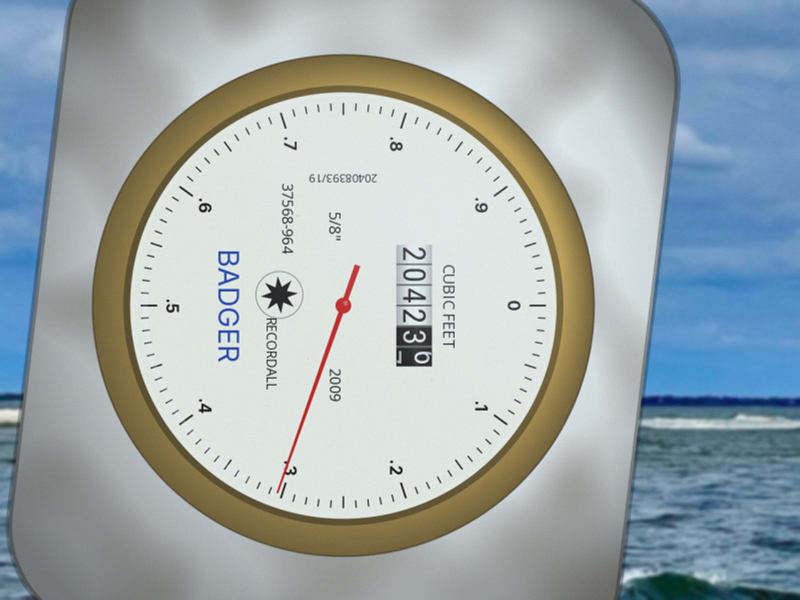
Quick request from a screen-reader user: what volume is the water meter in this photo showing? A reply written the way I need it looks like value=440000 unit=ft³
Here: value=204236.30 unit=ft³
